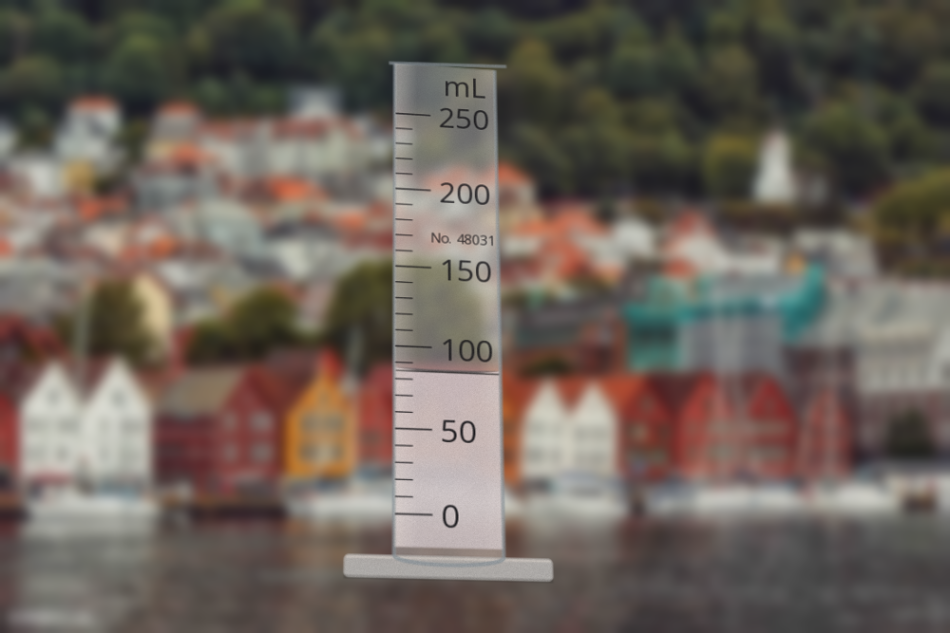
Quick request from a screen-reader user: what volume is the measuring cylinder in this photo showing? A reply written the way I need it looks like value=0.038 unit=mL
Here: value=85 unit=mL
